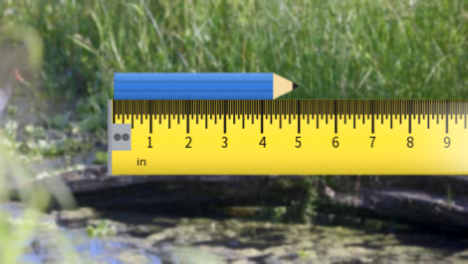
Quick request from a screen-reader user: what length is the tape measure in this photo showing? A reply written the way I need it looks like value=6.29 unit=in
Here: value=5 unit=in
